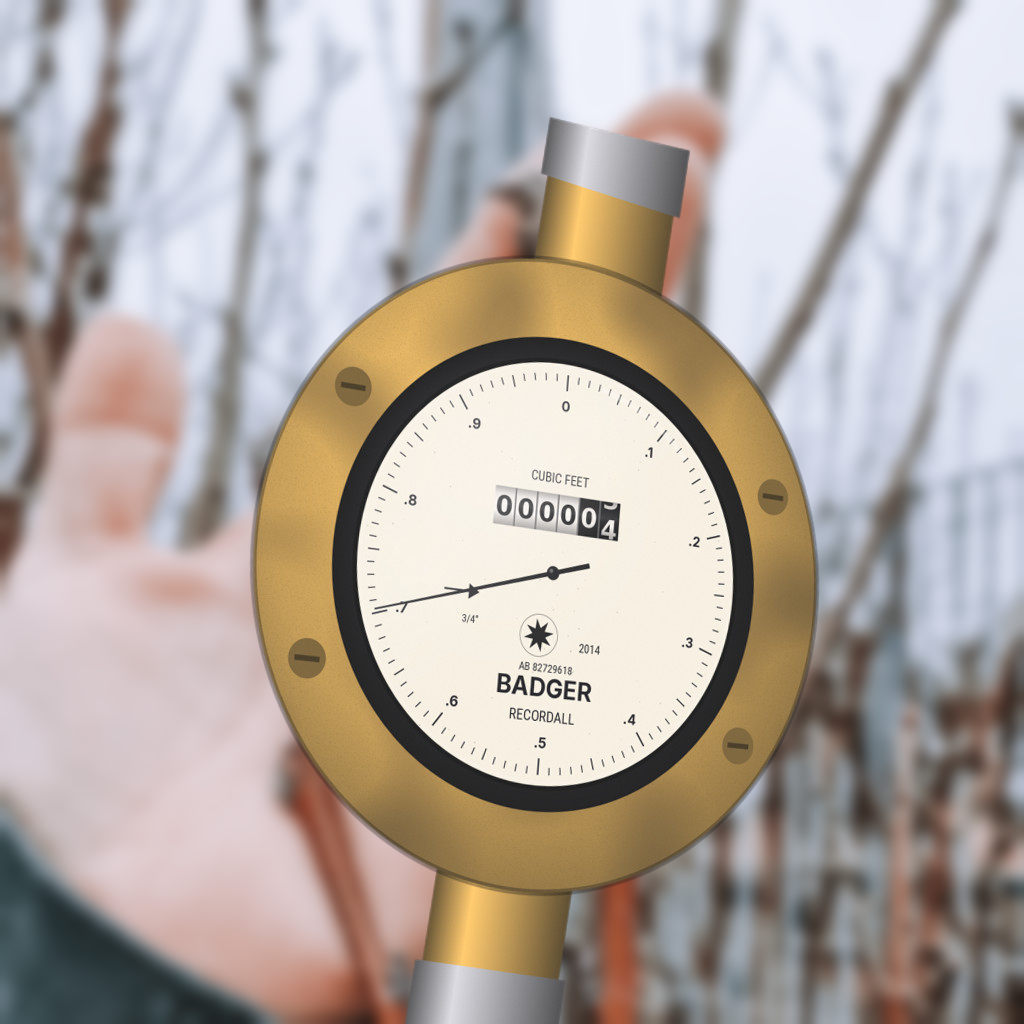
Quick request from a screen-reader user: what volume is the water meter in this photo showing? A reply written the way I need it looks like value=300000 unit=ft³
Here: value=3.70 unit=ft³
